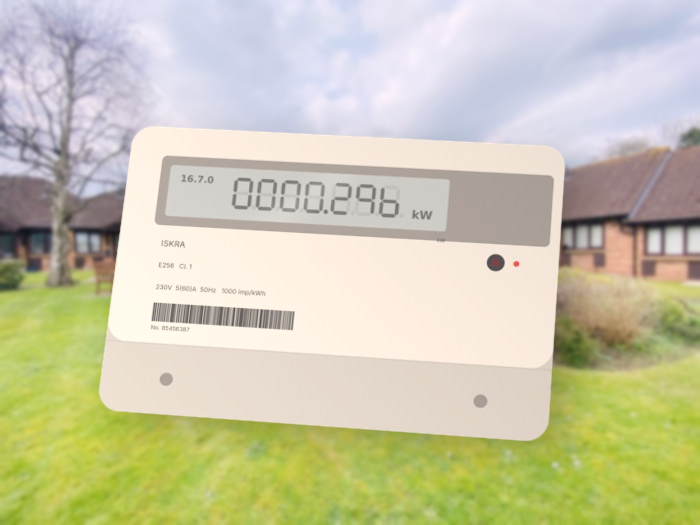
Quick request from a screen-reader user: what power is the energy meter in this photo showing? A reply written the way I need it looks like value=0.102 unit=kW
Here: value=0.296 unit=kW
